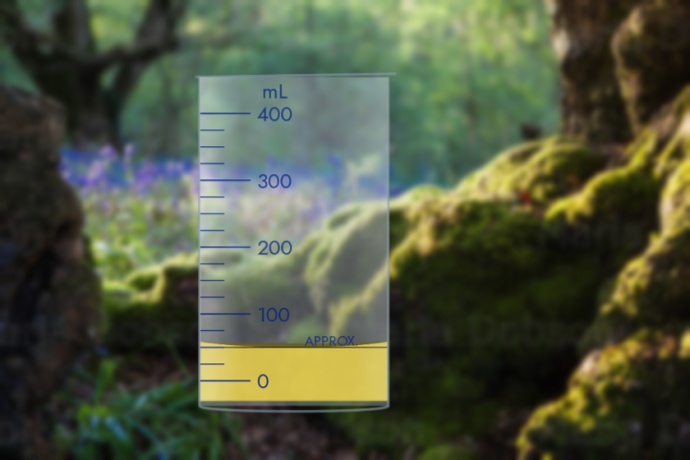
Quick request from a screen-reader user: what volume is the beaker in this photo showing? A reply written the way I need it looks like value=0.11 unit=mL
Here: value=50 unit=mL
